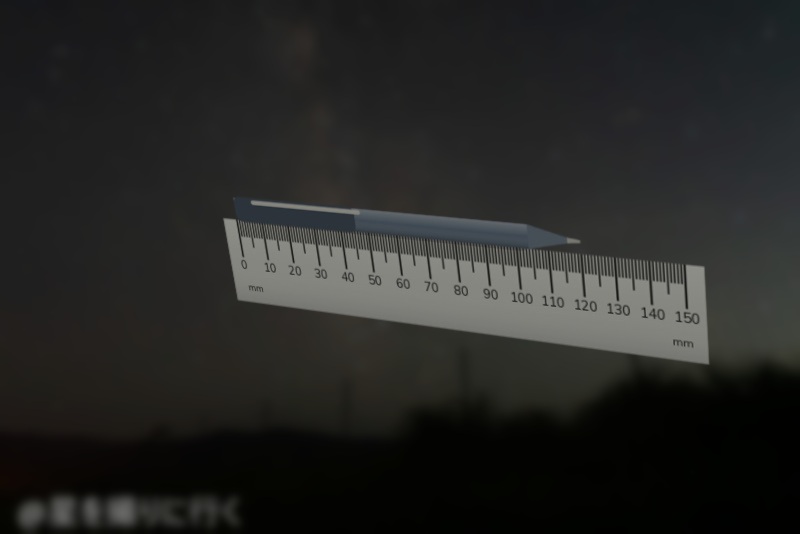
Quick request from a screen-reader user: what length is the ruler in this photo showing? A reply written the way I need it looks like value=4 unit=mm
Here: value=120 unit=mm
